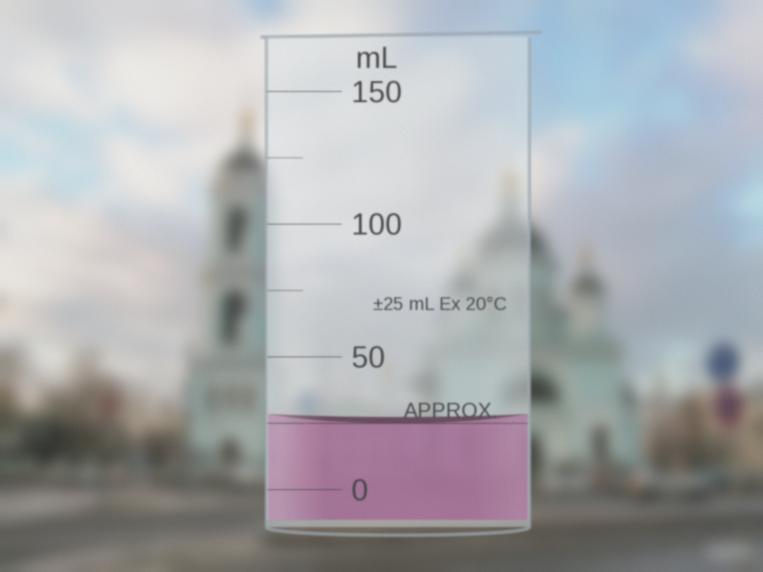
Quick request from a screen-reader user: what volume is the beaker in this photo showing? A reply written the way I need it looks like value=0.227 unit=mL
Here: value=25 unit=mL
